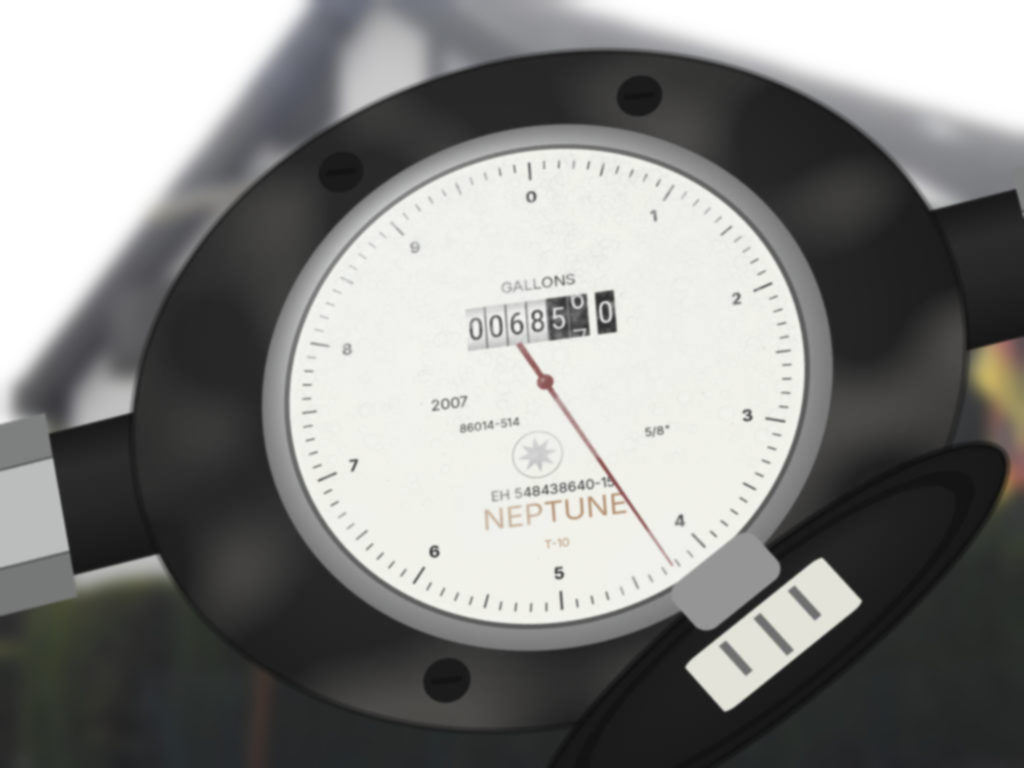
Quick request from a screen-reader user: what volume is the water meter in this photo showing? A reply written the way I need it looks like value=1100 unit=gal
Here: value=68564.2 unit=gal
